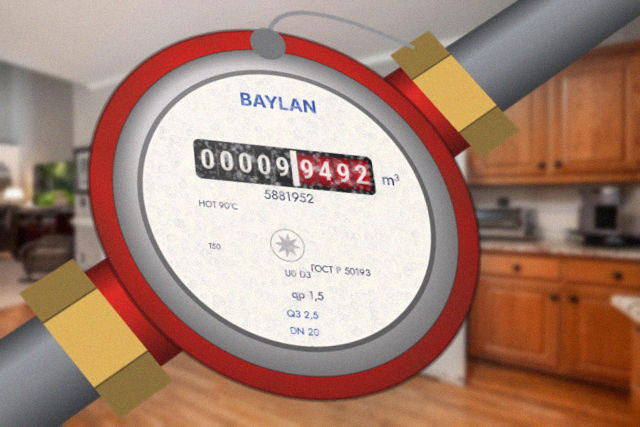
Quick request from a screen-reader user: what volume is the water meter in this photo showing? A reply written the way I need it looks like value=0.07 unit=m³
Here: value=9.9492 unit=m³
